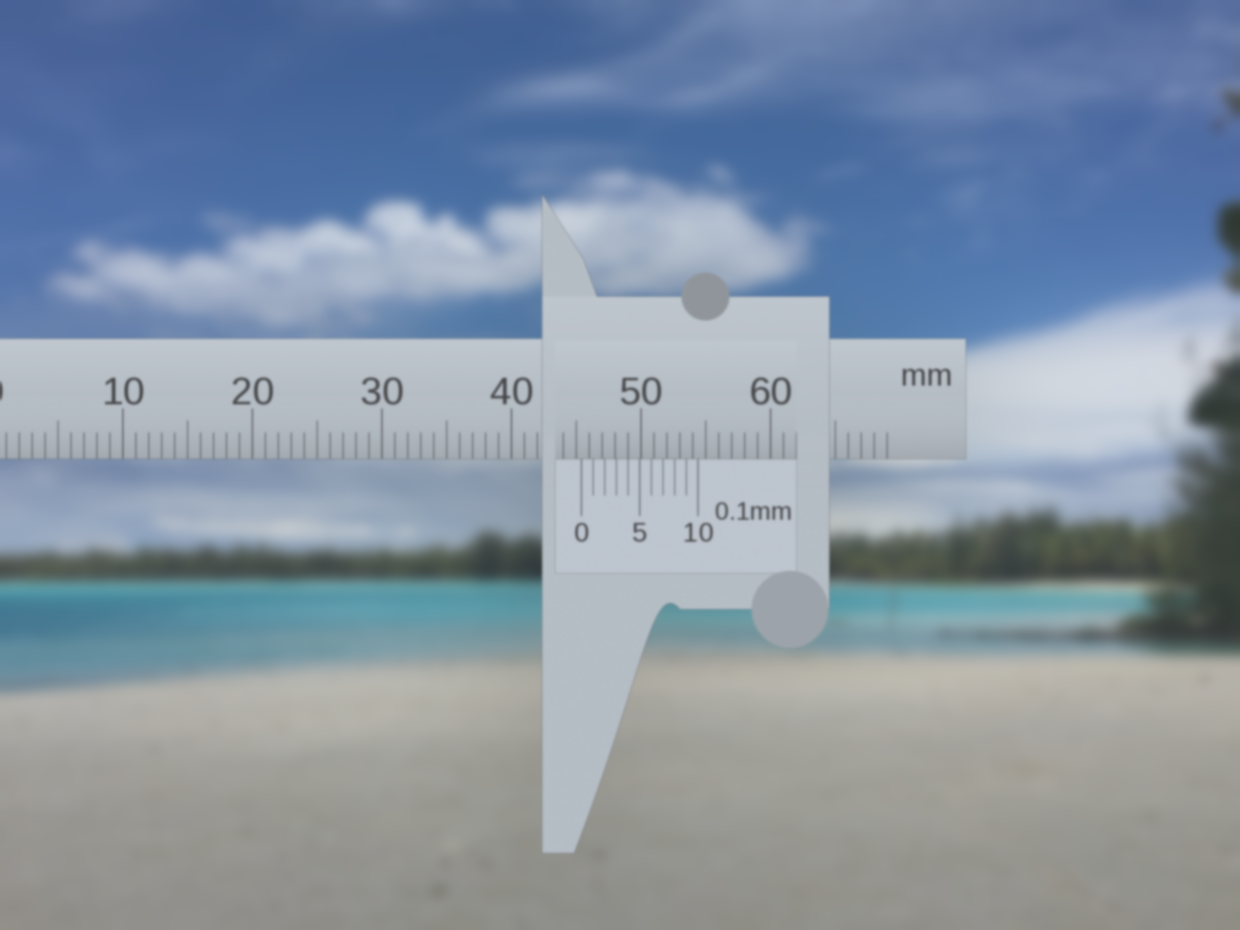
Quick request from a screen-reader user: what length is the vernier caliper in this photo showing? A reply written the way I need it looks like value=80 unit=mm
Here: value=45.4 unit=mm
